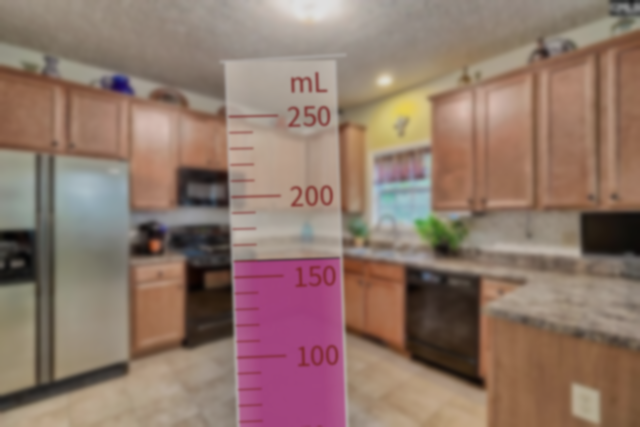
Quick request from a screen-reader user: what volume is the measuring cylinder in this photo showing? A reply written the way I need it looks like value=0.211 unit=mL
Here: value=160 unit=mL
